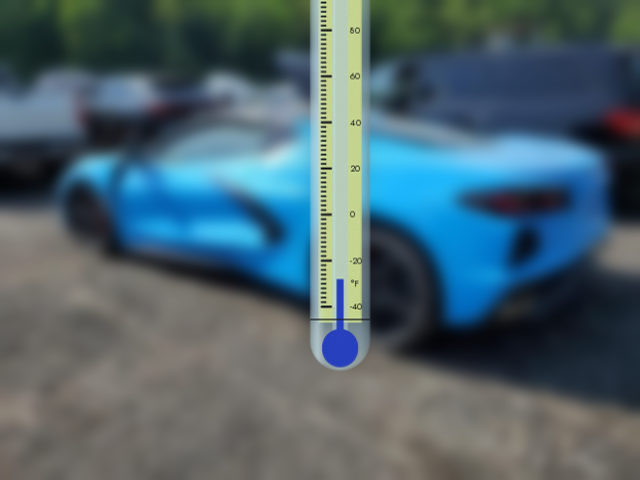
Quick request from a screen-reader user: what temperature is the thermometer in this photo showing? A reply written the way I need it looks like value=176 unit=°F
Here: value=-28 unit=°F
